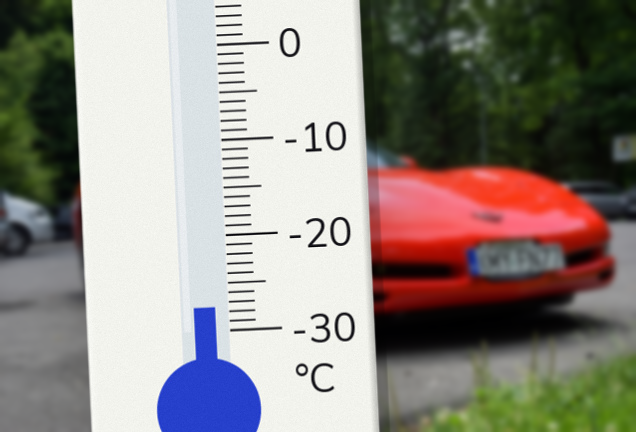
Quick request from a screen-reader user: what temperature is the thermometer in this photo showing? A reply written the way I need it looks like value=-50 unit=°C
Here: value=-27.5 unit=°C
